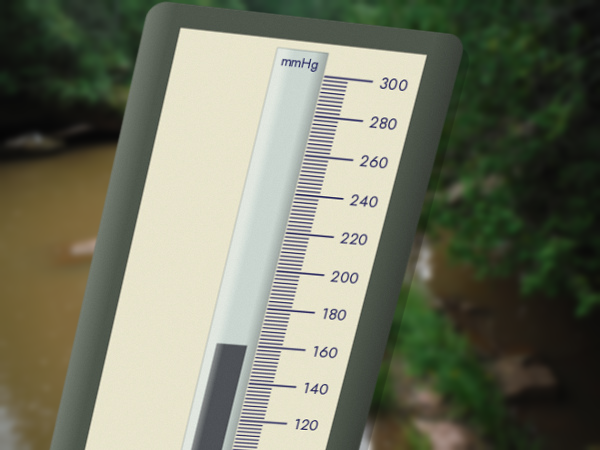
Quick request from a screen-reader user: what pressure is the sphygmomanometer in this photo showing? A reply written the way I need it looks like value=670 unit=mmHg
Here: value=160 unit=mmHg
